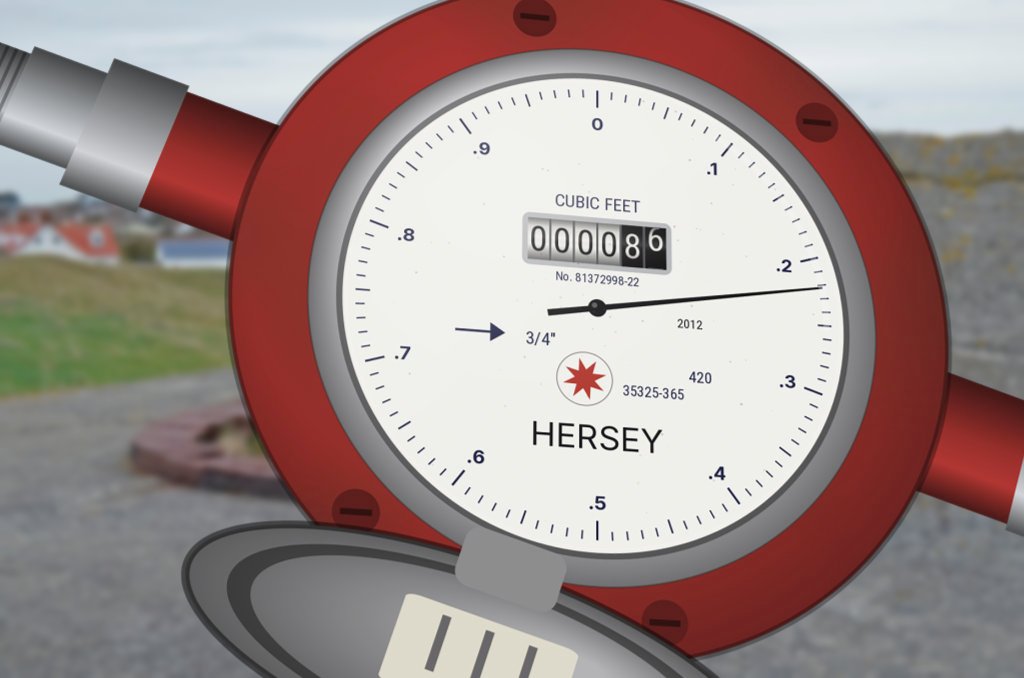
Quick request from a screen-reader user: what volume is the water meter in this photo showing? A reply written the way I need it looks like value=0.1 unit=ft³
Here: value=86.22 unit=ft³
